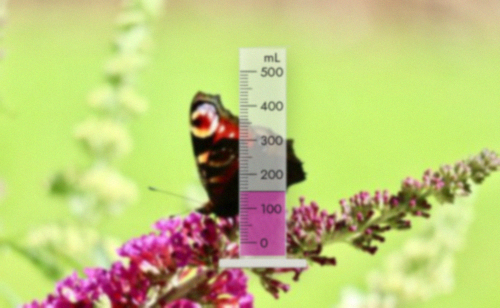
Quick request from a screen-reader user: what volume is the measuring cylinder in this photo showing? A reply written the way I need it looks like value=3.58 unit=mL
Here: value=150 unit=mL
